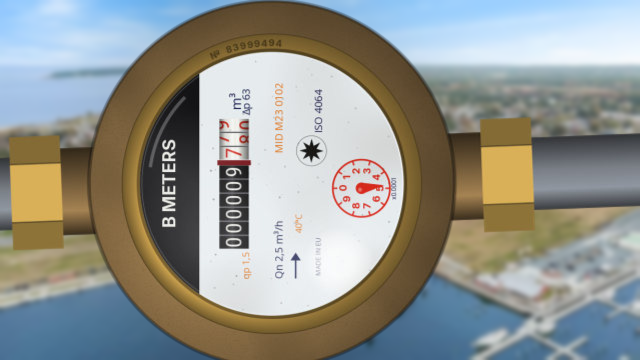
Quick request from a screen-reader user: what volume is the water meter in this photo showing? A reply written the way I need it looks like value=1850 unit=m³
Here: value=9.7794 unit=m³
